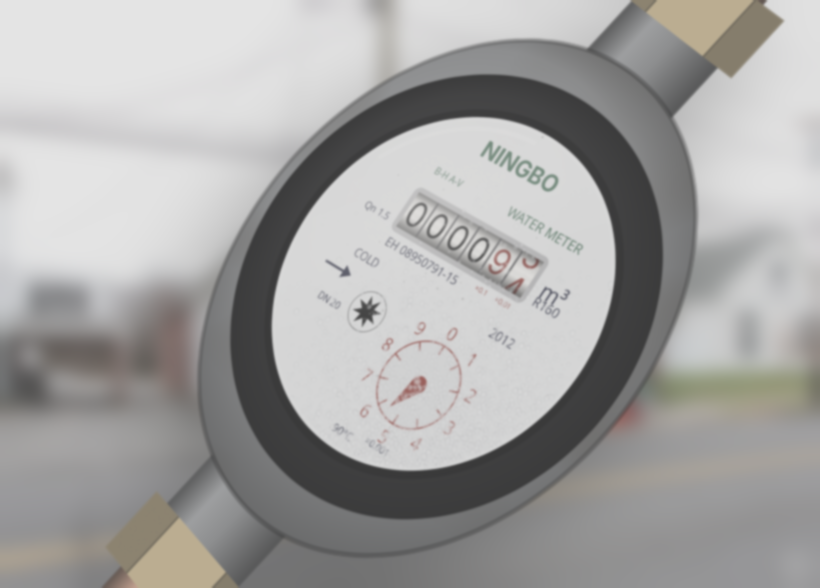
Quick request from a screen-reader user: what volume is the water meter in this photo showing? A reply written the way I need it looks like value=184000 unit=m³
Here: value=0.935 unit=m³
